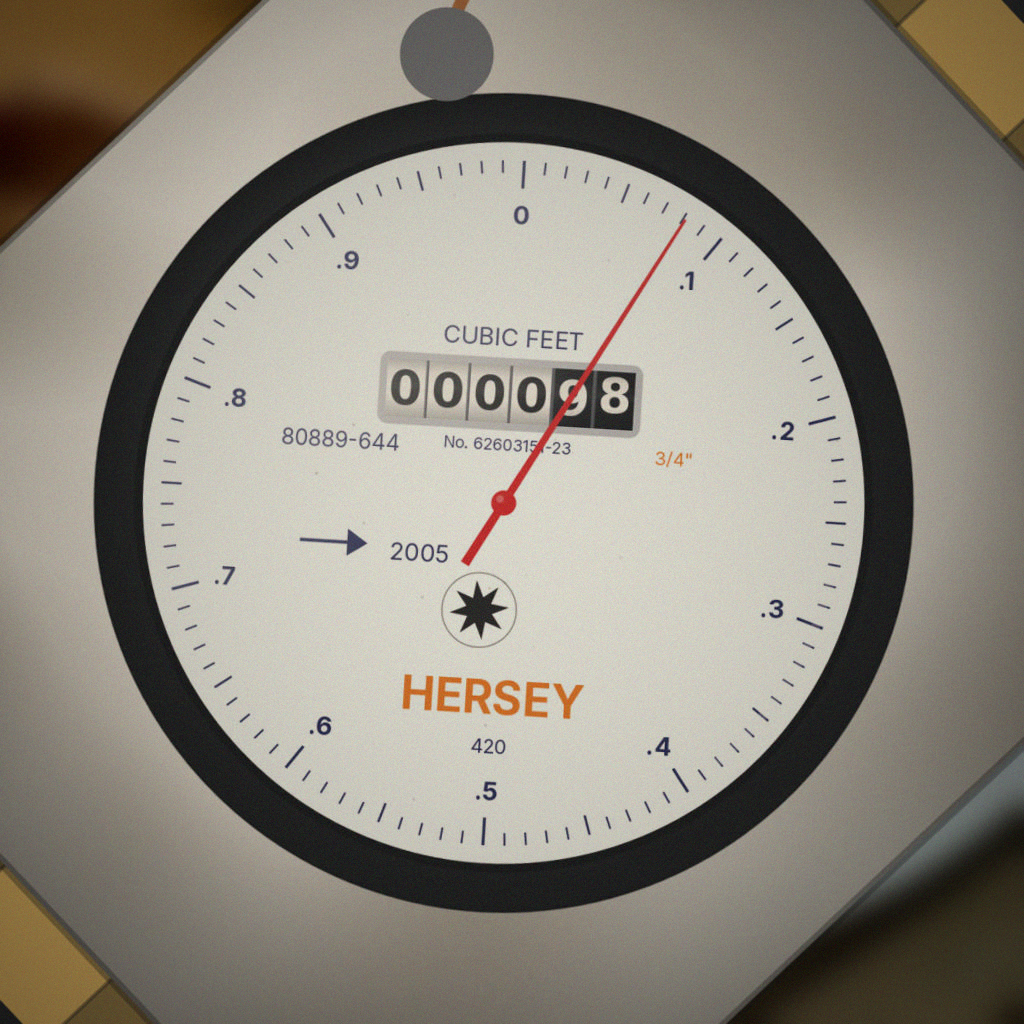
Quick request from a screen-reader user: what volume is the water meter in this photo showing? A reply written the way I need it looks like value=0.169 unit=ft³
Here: value=98.08 unit=ft³
